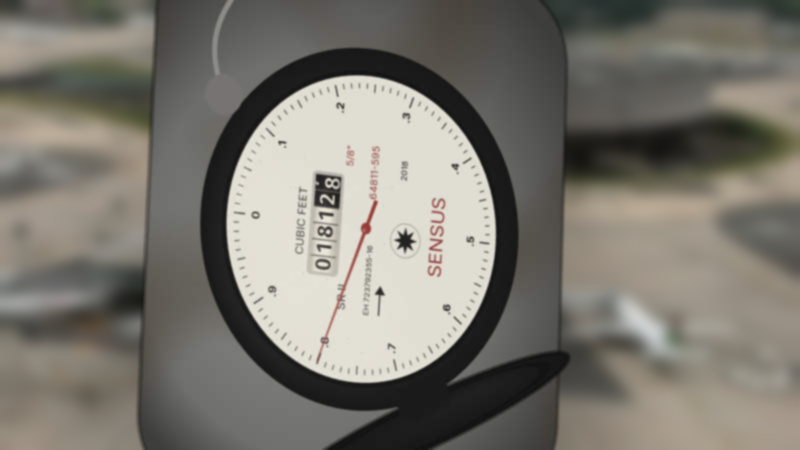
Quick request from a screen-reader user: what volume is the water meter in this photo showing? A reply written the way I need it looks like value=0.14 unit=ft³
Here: value=18127.80 unit=ft³
